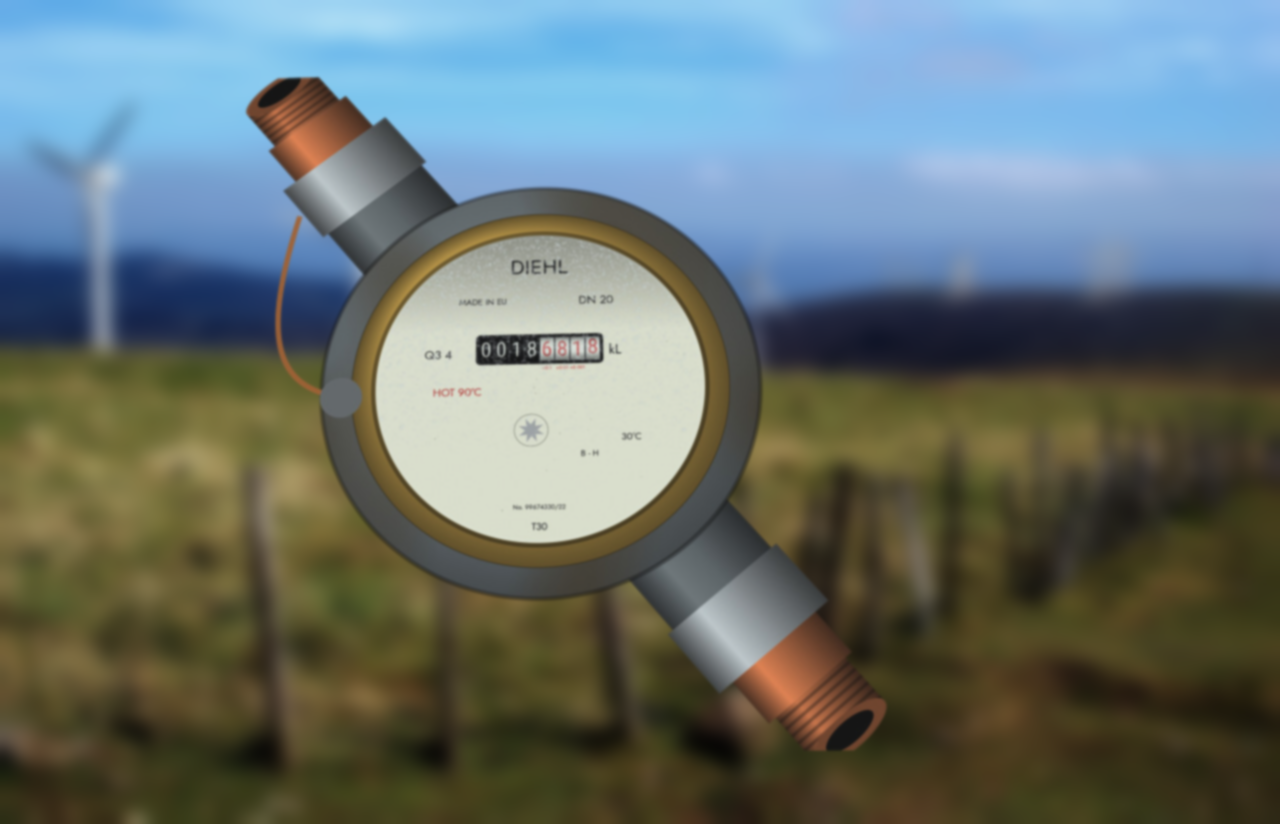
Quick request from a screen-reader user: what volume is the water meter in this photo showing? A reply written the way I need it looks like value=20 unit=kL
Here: value=18.6818 unit=kL
